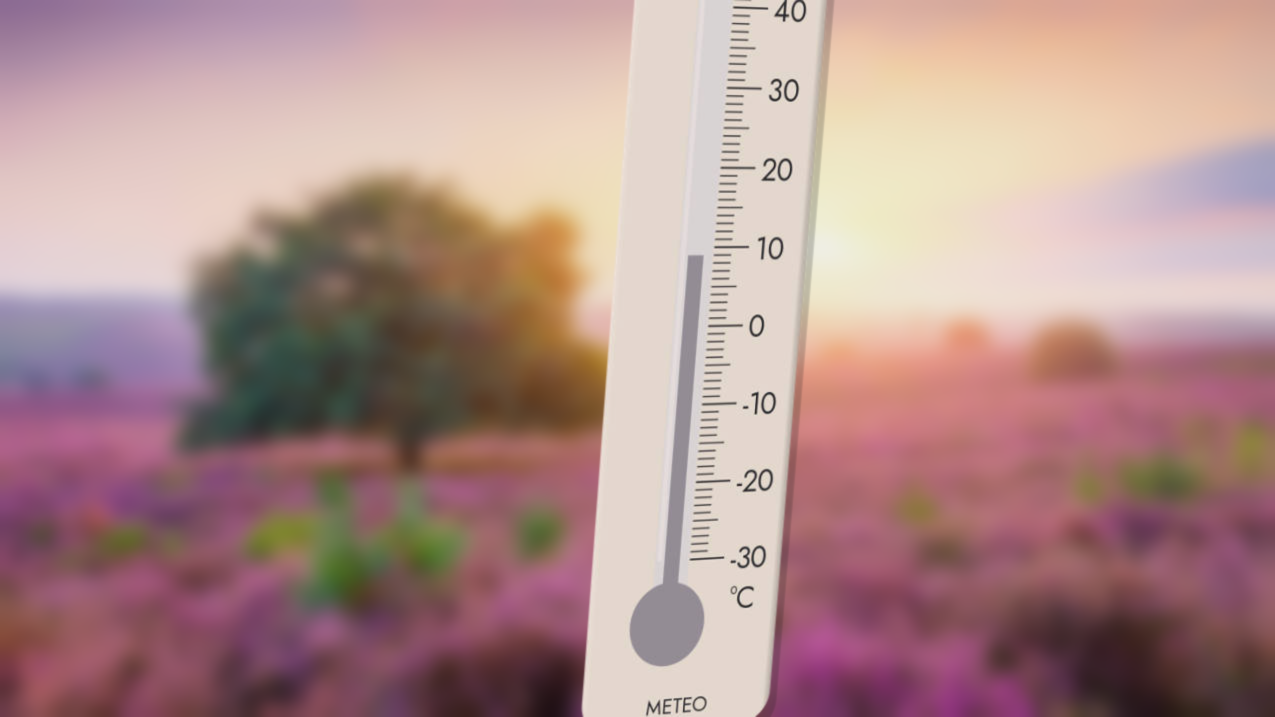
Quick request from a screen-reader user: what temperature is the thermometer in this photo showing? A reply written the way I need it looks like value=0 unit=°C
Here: value=9 unit=°C
